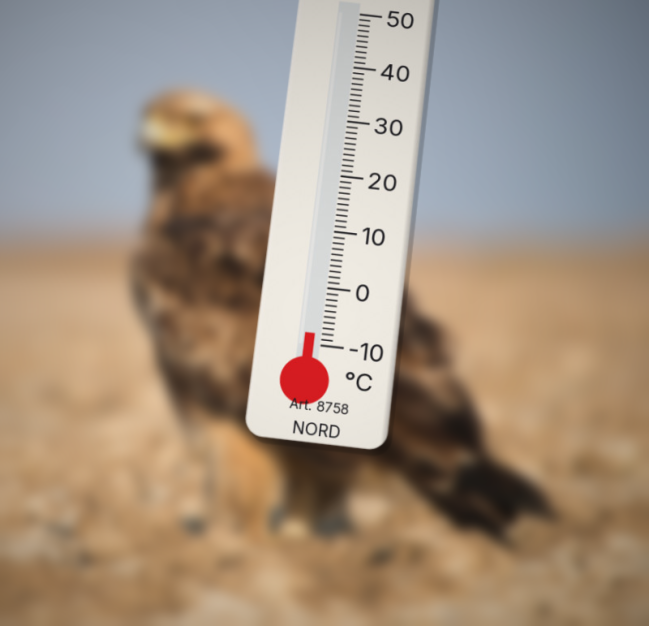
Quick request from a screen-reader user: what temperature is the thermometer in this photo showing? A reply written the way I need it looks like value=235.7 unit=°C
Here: value=-8 unit=°C
